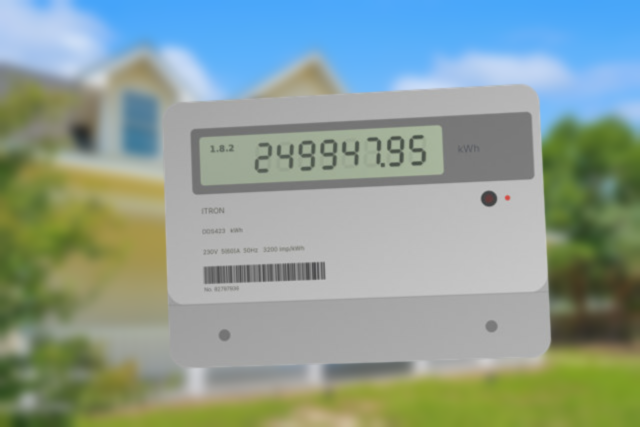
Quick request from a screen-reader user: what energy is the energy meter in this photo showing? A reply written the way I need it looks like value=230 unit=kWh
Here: value=249947.95 unit=kWh
